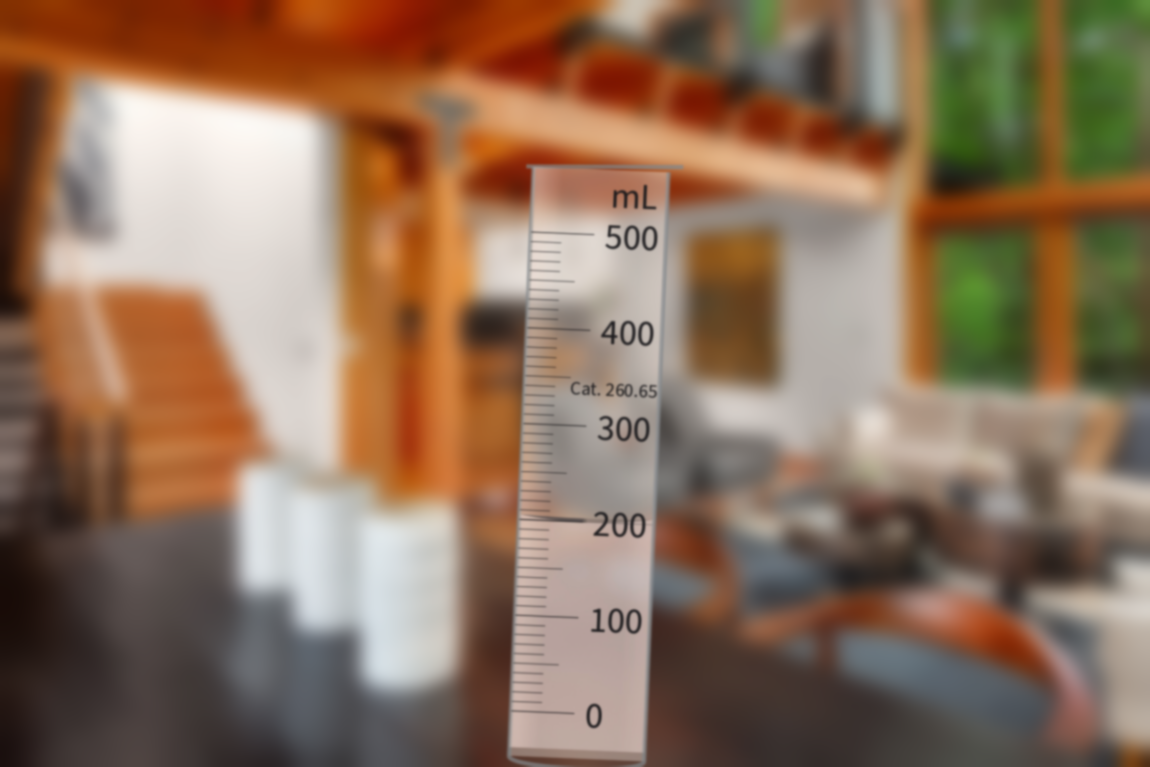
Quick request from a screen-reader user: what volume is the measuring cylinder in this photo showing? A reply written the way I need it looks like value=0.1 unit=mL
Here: value=200 unit=mL
